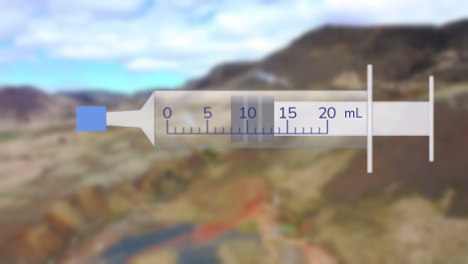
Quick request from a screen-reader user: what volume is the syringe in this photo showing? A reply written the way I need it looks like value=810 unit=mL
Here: value=8 unit=mL
